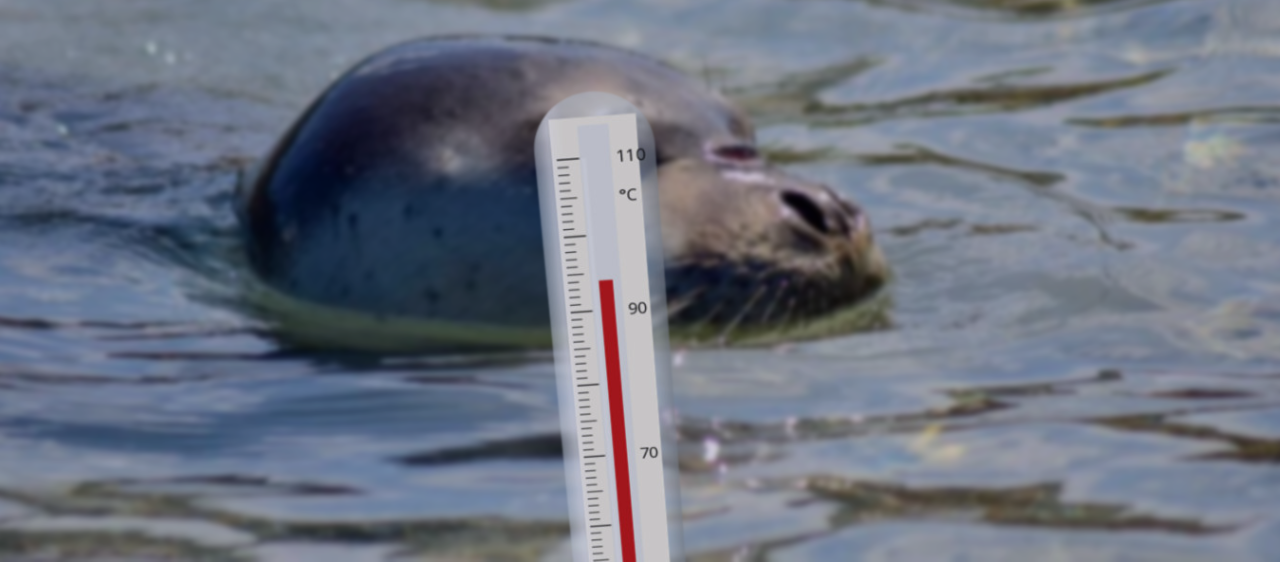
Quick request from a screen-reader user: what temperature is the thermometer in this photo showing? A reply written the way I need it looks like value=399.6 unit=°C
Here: value=94 unit=°C
